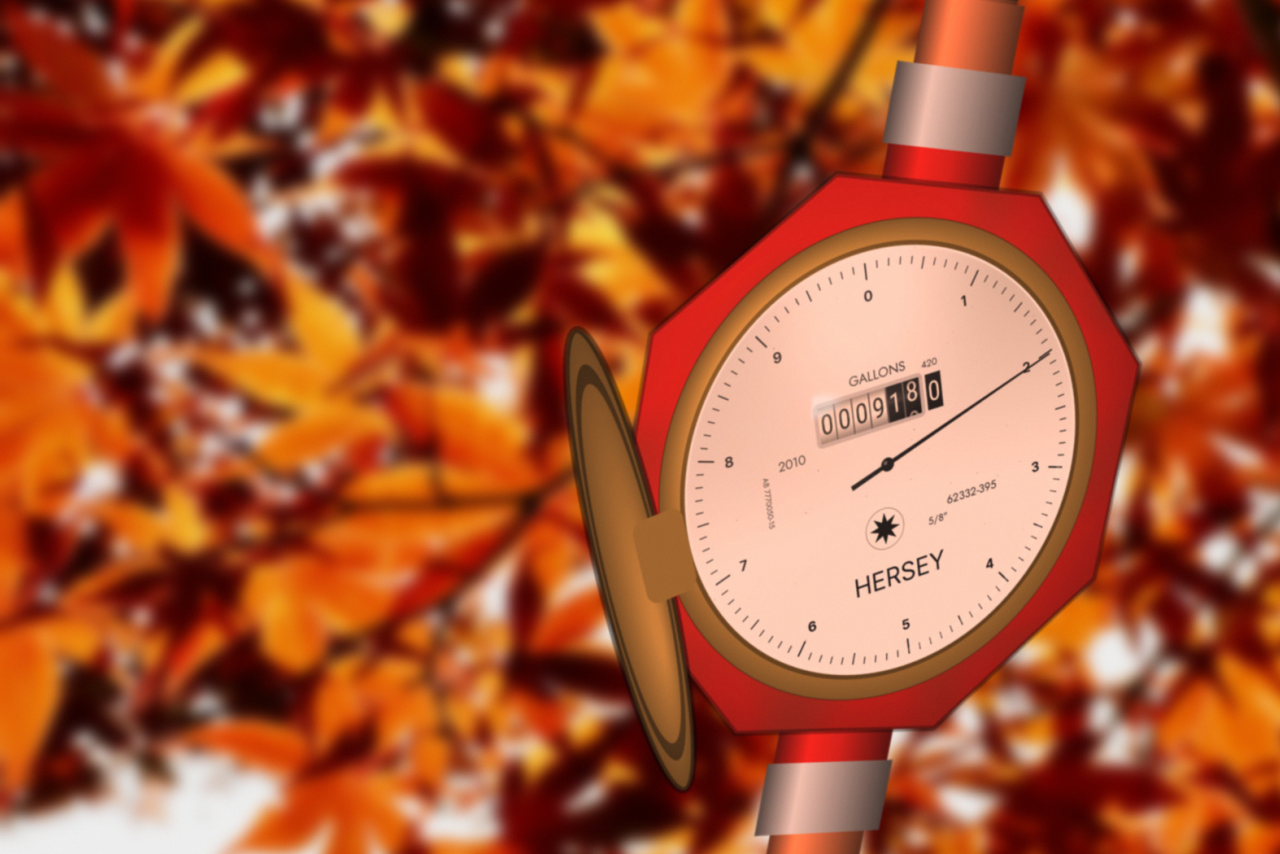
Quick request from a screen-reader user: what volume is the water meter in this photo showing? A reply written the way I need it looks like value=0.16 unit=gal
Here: value=9182.0 unit=gal
